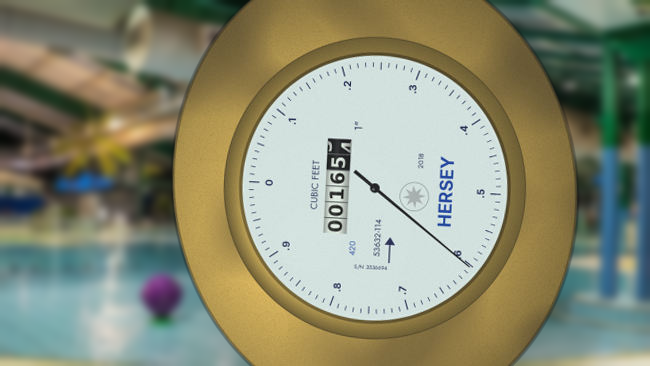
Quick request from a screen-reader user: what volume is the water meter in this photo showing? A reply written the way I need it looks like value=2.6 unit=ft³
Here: value=1653.60 unit=ft³
